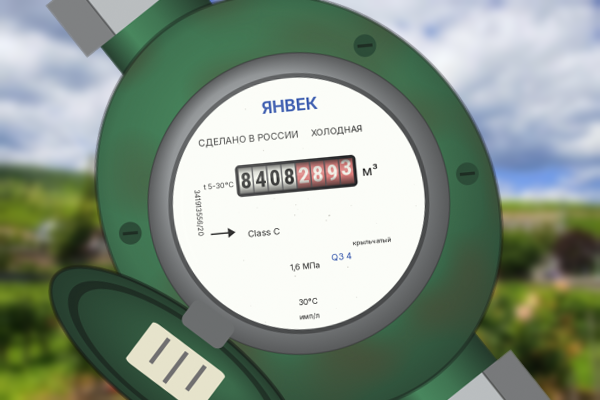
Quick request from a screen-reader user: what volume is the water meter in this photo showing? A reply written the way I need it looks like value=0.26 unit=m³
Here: value=8408.2893 unit=m³
